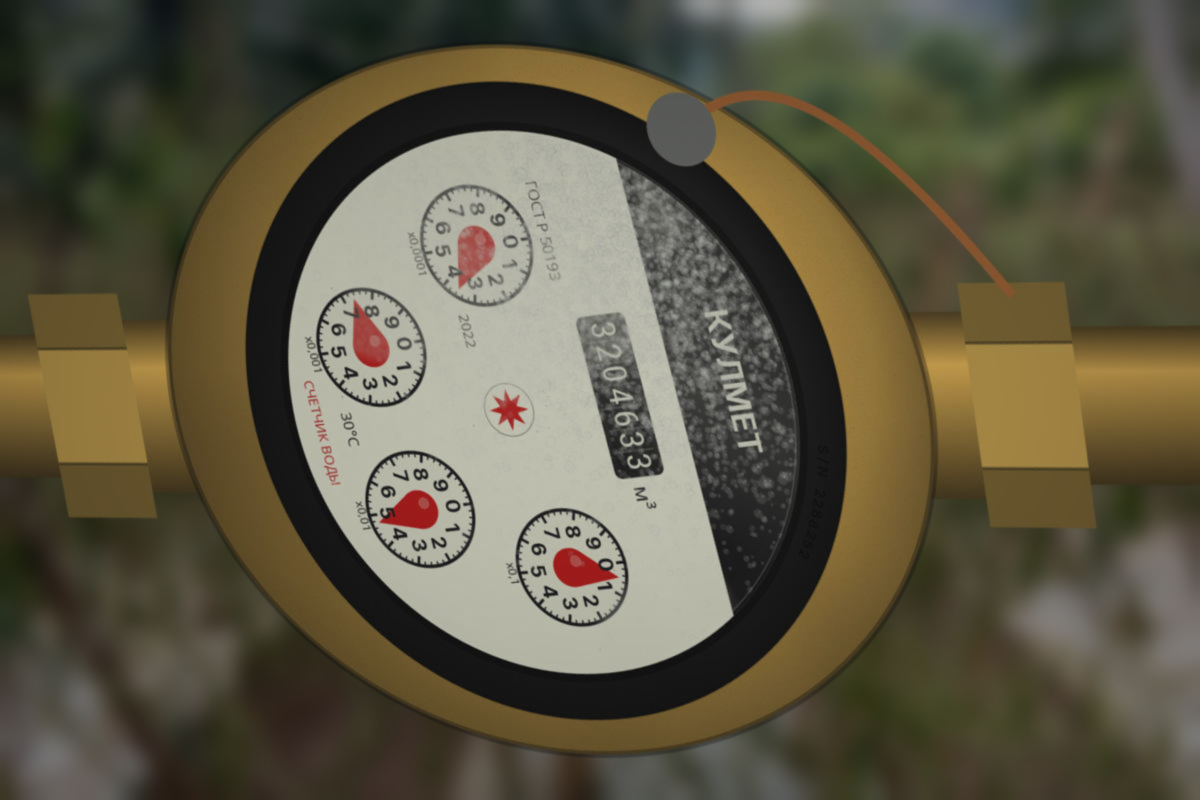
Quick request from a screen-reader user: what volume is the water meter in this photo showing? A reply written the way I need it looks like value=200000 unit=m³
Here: value=3204633.0473 unit=m³
